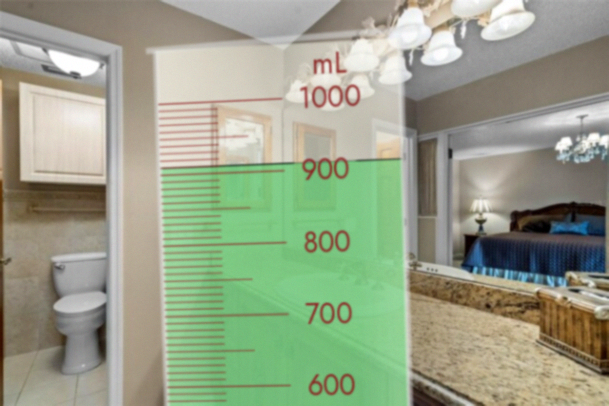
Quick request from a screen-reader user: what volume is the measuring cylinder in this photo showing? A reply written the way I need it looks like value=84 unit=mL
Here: value=910 unit=mL
